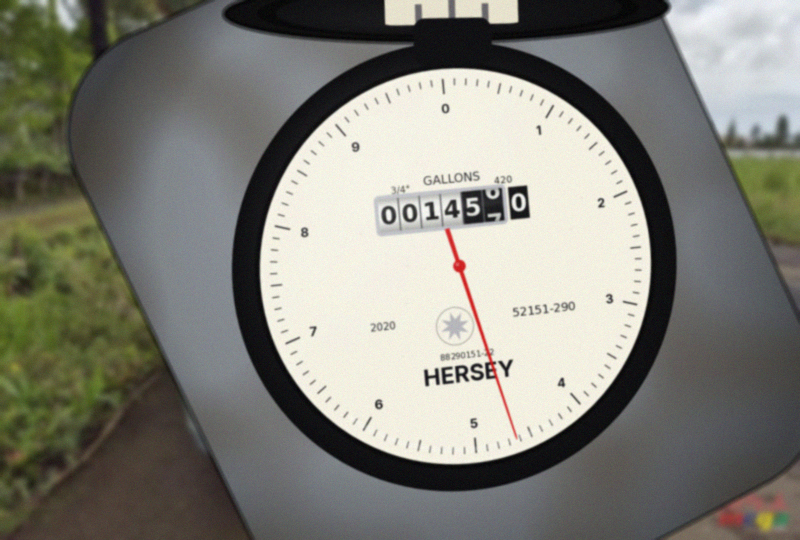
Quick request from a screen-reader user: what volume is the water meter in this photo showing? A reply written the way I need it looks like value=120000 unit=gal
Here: value=14564.6 unit=gal
